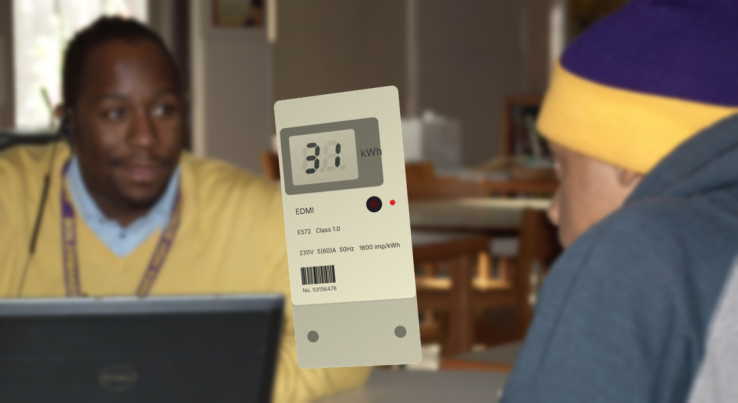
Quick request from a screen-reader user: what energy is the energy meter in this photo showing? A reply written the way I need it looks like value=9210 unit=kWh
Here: value=31 unit=kWh
